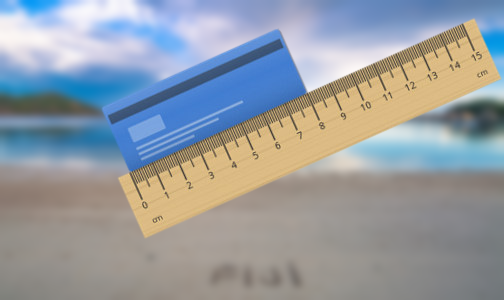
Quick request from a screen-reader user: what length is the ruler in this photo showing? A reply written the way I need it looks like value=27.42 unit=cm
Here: value=8 unit=cm
